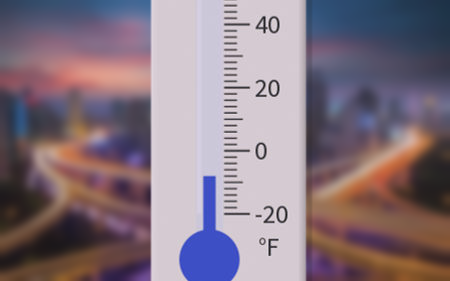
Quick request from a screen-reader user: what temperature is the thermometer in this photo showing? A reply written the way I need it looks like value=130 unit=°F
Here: value=-8 unit=°F
